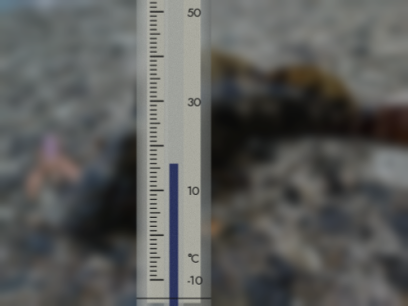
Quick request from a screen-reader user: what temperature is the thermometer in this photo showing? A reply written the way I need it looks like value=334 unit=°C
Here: value=16 unit=°C
